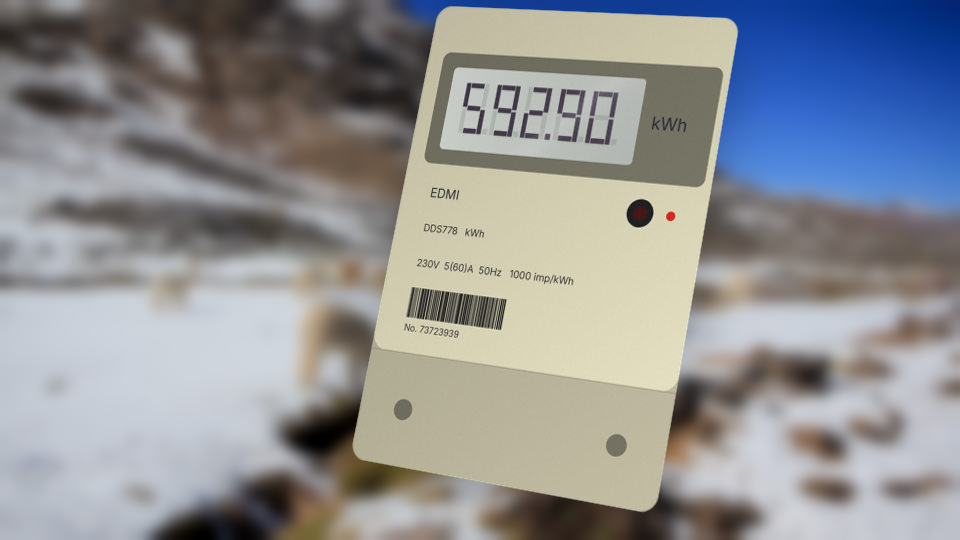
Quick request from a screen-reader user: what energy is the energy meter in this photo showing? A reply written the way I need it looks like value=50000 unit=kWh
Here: value=592.90 unit=kWh
